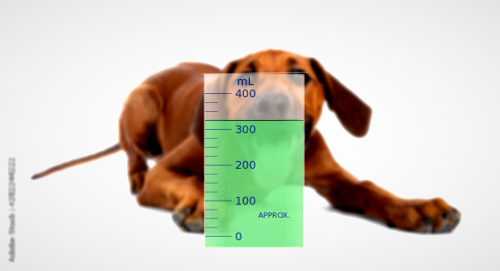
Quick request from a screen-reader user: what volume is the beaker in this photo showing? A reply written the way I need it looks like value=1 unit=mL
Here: value=325 unit=mL
